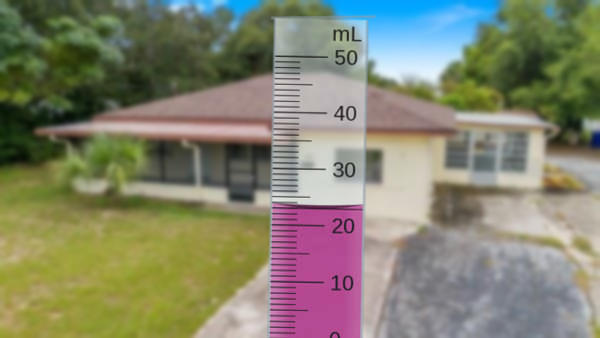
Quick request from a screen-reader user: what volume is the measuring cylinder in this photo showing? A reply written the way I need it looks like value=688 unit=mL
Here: value=23 unit=mL
